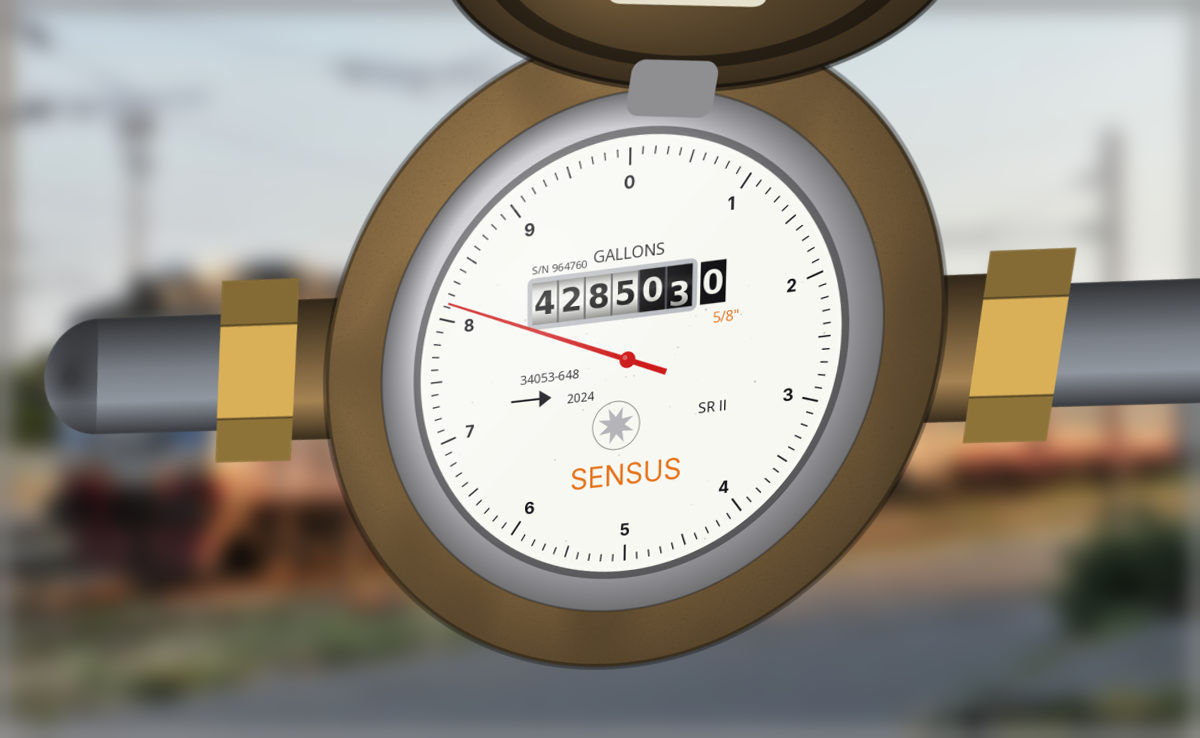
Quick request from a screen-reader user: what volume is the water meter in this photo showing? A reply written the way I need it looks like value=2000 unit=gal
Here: value=4285028.1 unit=gal
